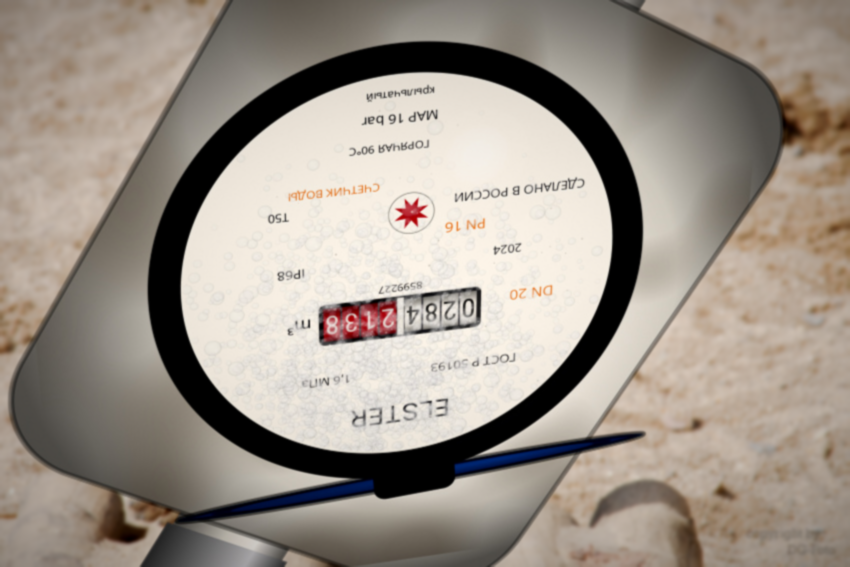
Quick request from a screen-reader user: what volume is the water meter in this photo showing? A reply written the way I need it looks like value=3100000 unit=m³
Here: value=284.2138 unit=m³
